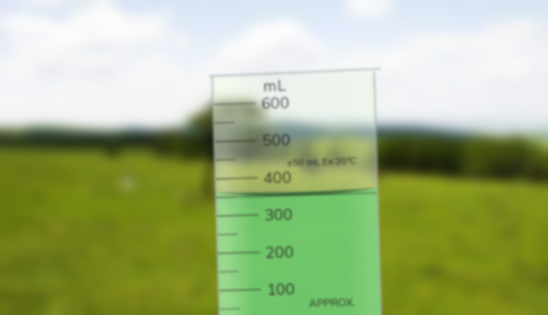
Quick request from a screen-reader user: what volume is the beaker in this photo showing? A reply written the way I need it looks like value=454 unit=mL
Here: value=350 unit=mL
